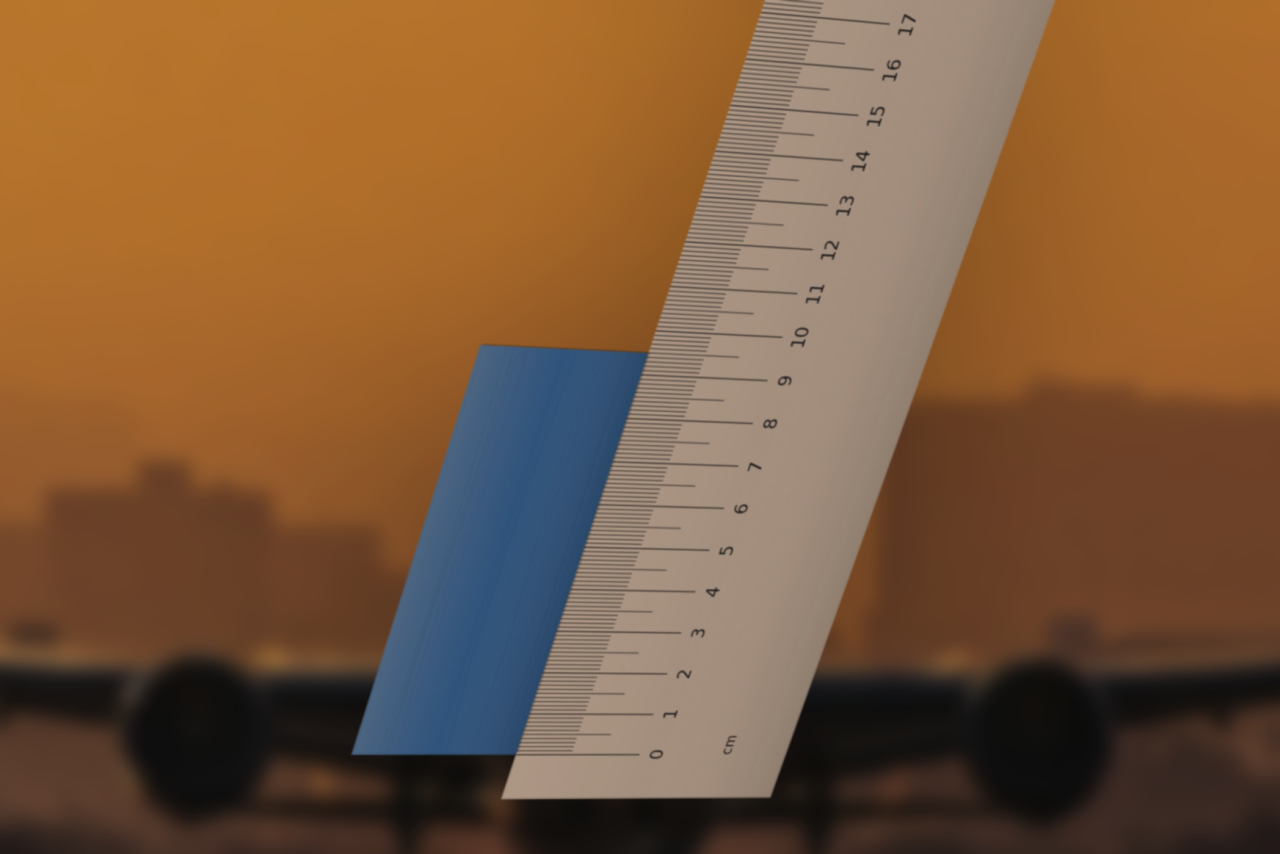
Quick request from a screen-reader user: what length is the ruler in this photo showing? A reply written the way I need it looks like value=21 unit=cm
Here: value=9.5 unit=cm
